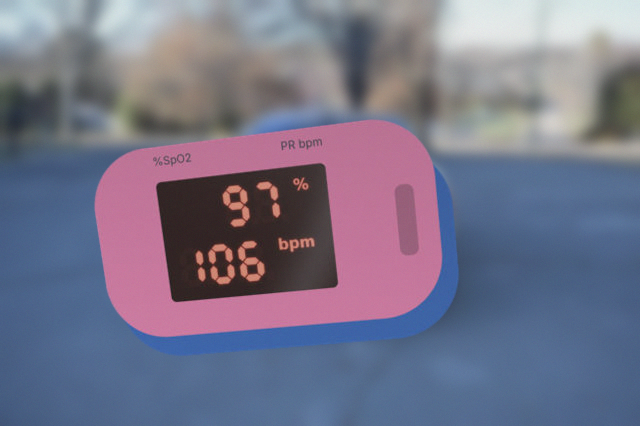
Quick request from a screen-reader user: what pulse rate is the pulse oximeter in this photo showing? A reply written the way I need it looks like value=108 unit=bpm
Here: value=106 unit=bpm
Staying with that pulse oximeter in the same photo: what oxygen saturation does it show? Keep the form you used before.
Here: value=97 unit=%
